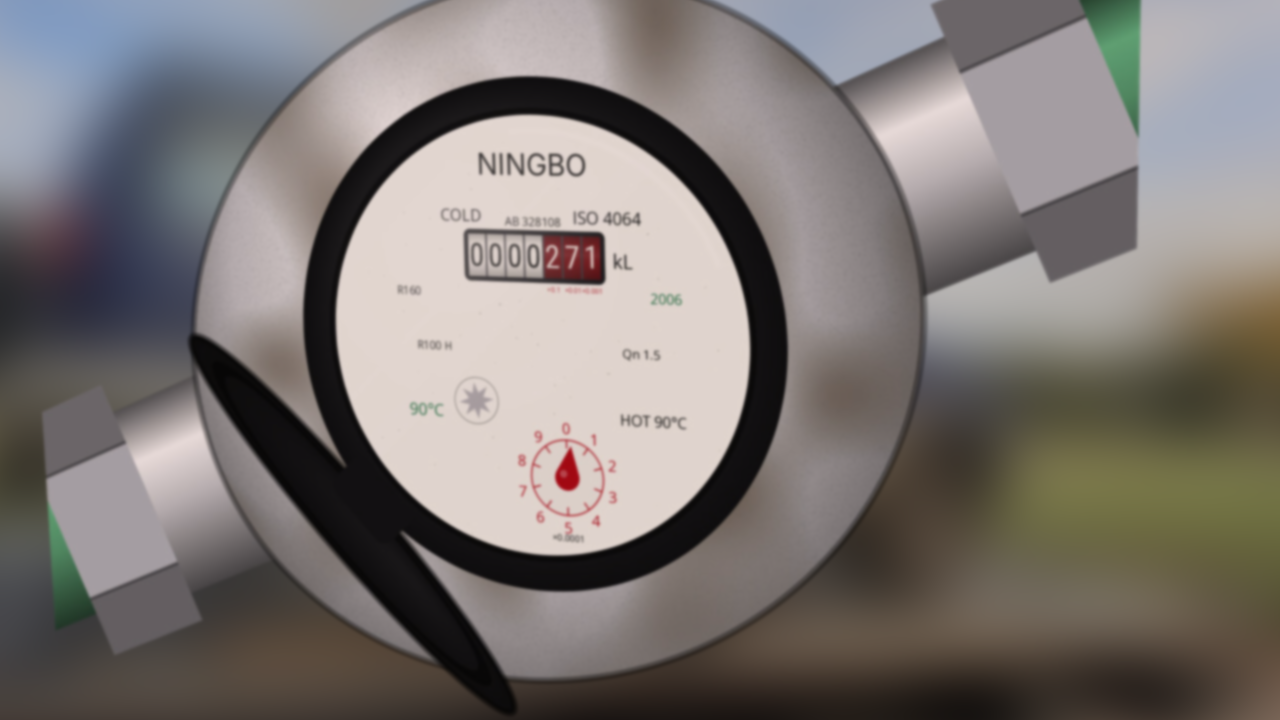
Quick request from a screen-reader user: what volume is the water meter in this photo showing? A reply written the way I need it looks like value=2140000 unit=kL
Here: value=0.2710 unit=kL
